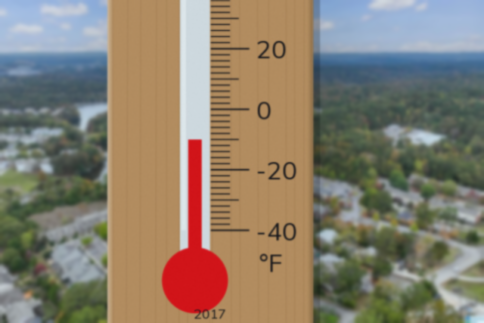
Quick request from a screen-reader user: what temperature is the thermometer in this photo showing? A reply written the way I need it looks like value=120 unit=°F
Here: value=-10 unit=°F
